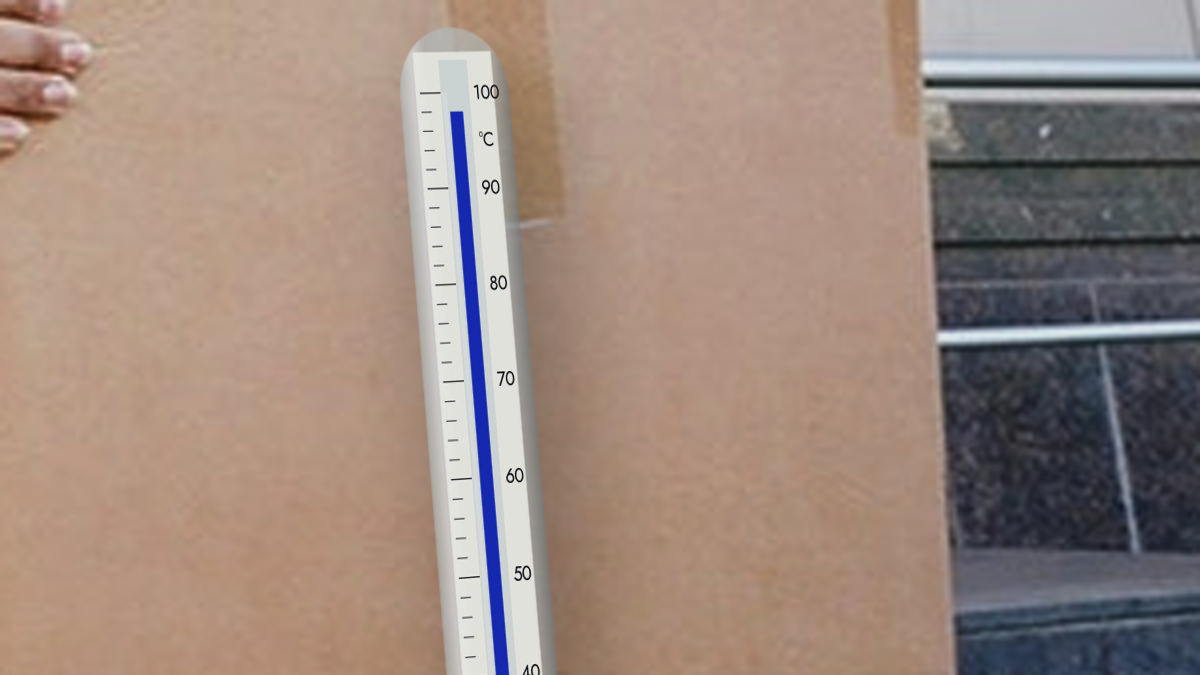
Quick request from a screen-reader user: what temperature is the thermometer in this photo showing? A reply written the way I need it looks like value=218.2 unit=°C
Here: value=98 unit=°C
